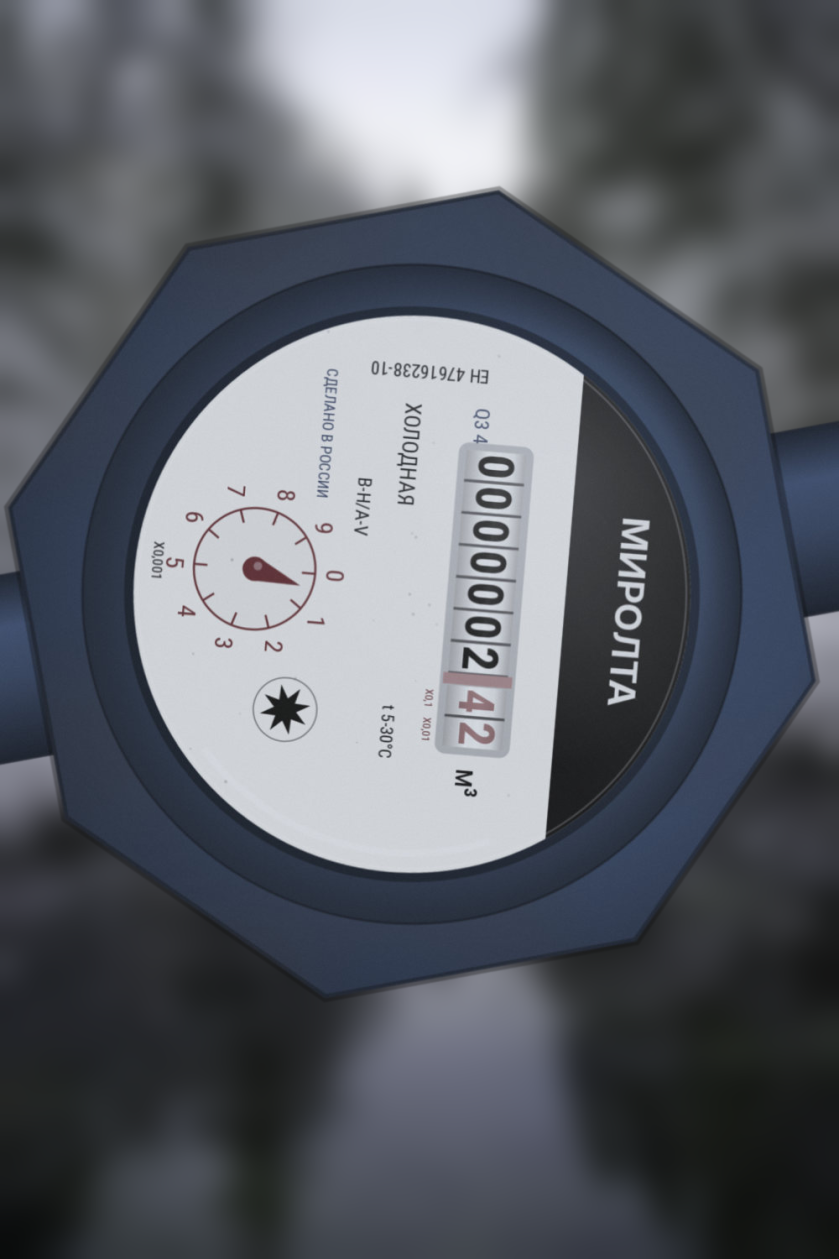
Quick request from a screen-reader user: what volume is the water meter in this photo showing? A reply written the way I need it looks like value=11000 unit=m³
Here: value=2.420 unit=m³
